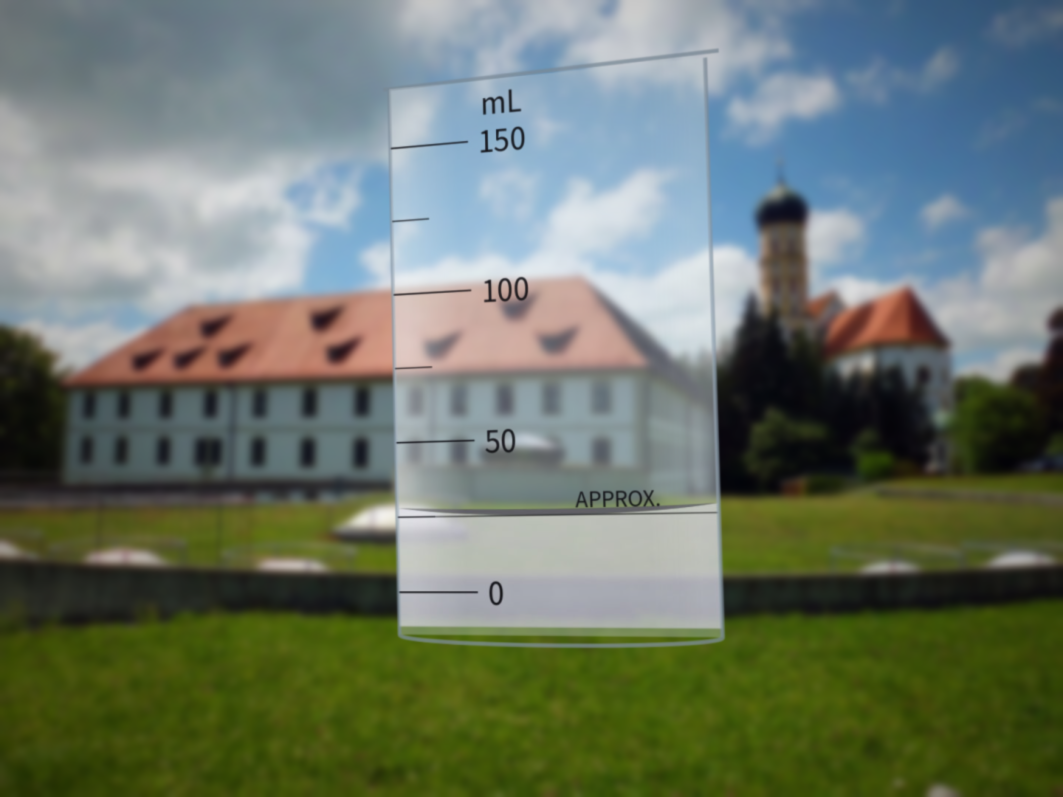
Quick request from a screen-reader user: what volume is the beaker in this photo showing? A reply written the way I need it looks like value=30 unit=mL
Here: value=25 unit=mL
